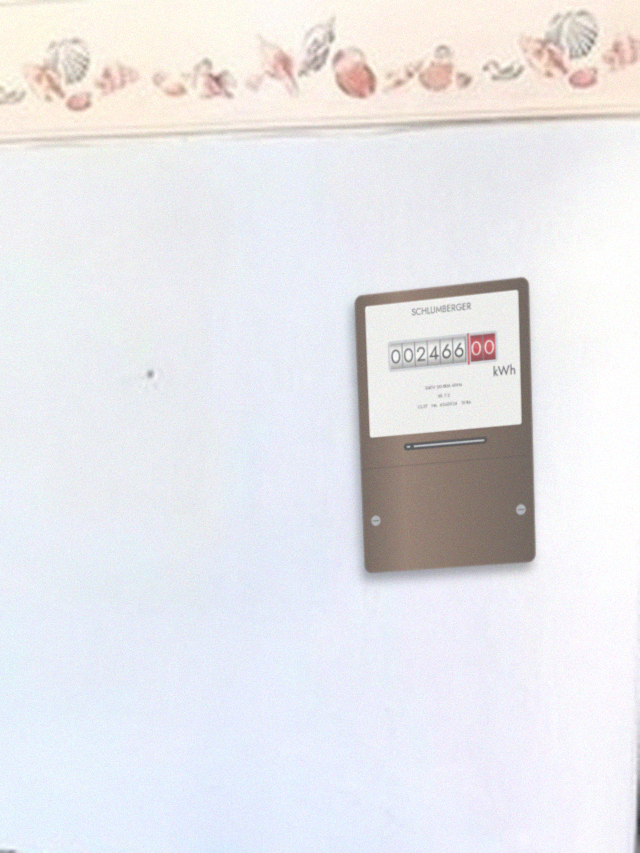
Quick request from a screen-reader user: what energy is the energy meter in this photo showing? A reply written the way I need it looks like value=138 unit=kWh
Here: value=2466.00 unit=kWh
